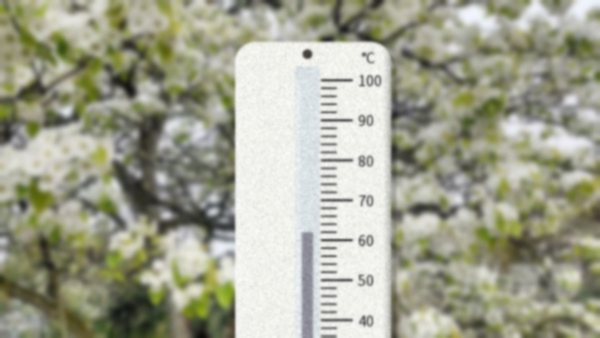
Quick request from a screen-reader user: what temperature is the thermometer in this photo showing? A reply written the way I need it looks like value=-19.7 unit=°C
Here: value=62 unit=°C
